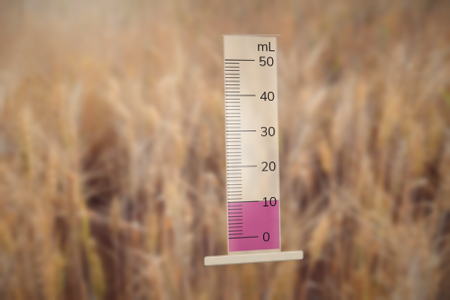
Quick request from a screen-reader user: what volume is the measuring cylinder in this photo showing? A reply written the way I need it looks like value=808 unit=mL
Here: value=10 unit=mL
